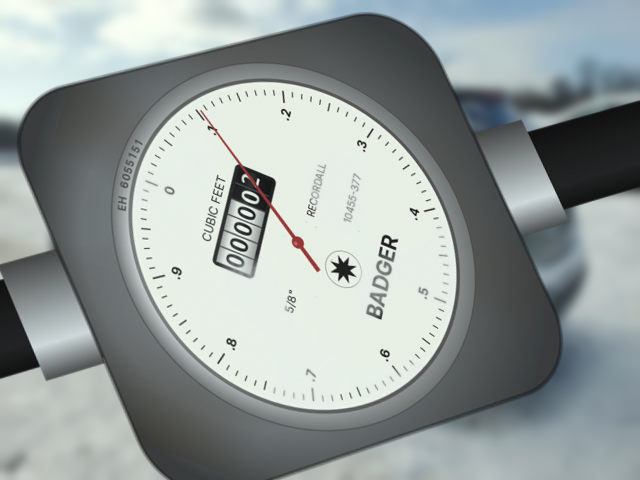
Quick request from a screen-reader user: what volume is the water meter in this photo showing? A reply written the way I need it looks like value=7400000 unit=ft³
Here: value=2.10 unit=ft³
